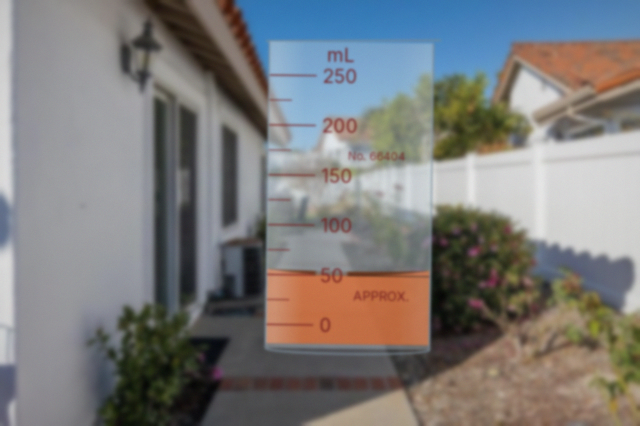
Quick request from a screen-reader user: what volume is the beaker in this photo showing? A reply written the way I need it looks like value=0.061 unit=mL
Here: value=50 unit=mL
